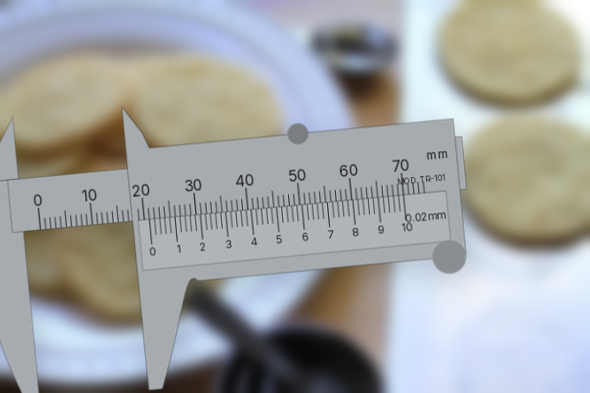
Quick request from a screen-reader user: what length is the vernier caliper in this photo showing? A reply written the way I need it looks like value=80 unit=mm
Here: value=21.0 unit=mm
